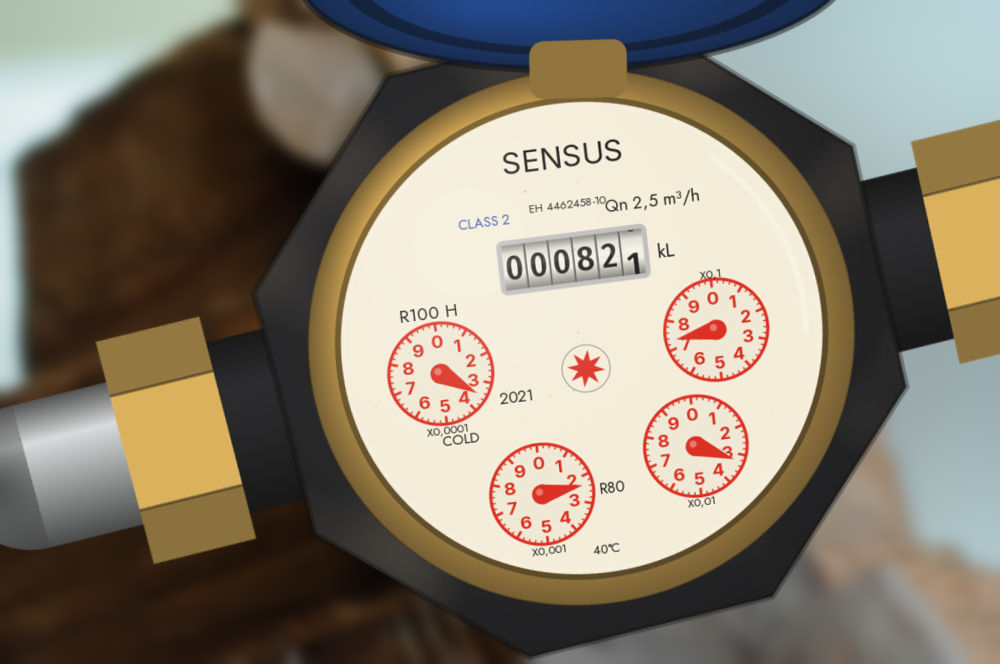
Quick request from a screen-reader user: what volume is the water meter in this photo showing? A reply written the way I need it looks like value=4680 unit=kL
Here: value=820.7323 unit=kL
